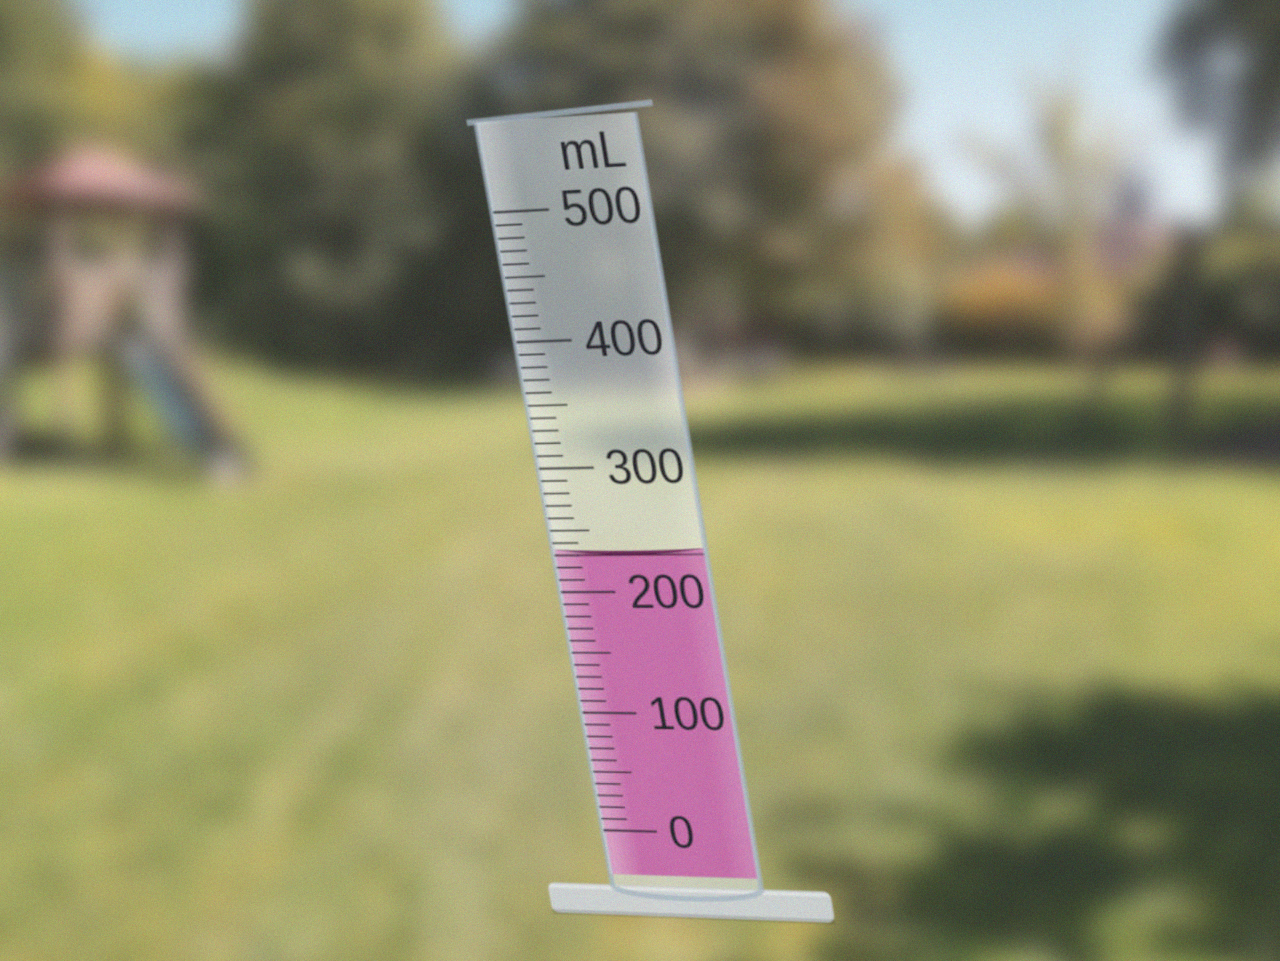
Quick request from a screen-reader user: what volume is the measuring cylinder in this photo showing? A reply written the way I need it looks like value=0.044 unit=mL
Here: value=230 unit=mL
